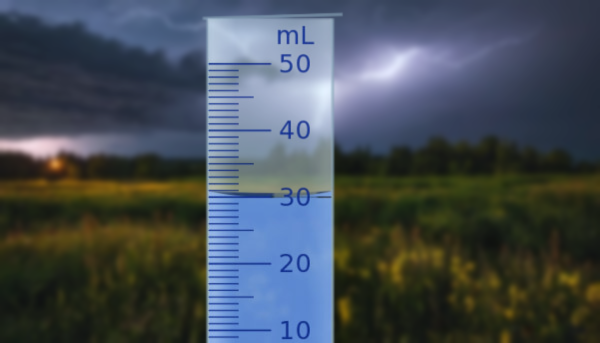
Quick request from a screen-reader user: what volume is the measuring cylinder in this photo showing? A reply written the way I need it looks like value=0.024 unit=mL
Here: value=30 unit=mL
